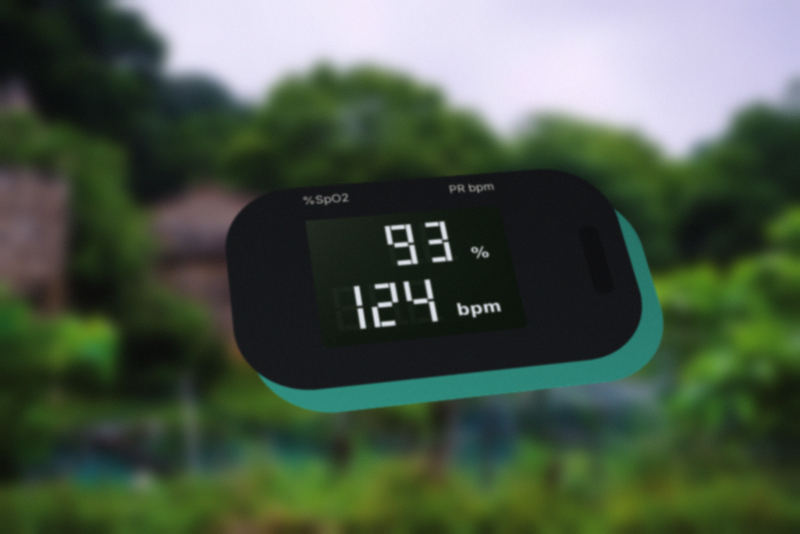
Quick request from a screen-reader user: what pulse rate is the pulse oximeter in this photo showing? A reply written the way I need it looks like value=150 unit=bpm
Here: value=124 unit=bpm
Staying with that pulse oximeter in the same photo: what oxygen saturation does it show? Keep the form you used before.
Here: value=93 unit=%
